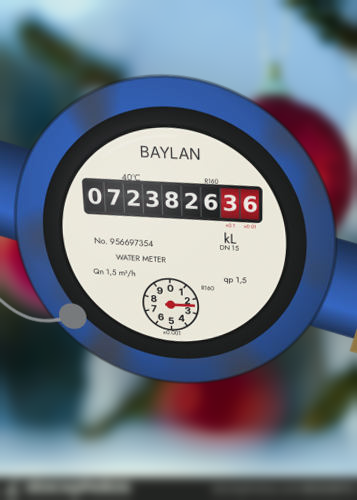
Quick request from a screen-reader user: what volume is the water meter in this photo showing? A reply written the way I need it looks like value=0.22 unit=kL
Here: value=723826.362 unit=kL
